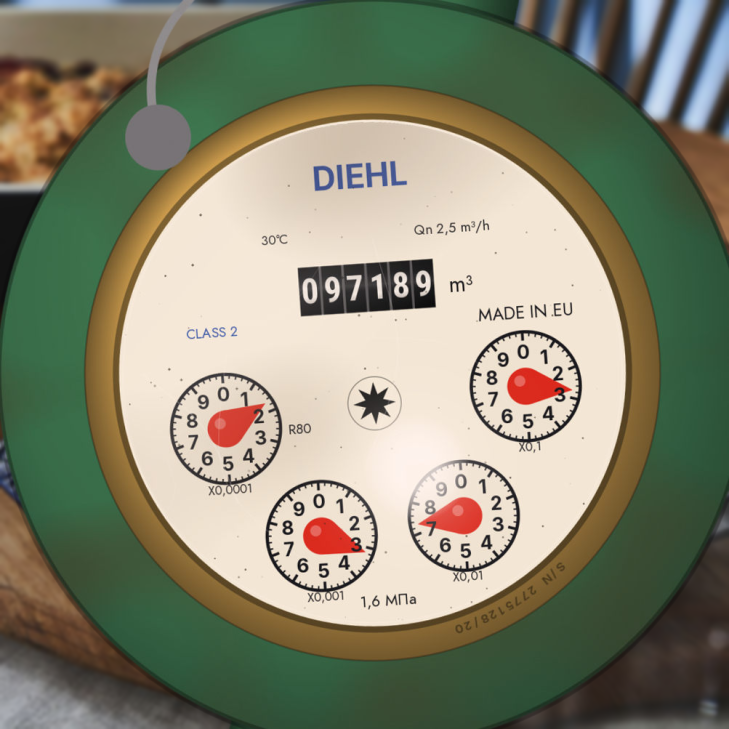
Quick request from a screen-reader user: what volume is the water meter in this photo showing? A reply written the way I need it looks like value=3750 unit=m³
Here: value=97189.2731 unit=m³
